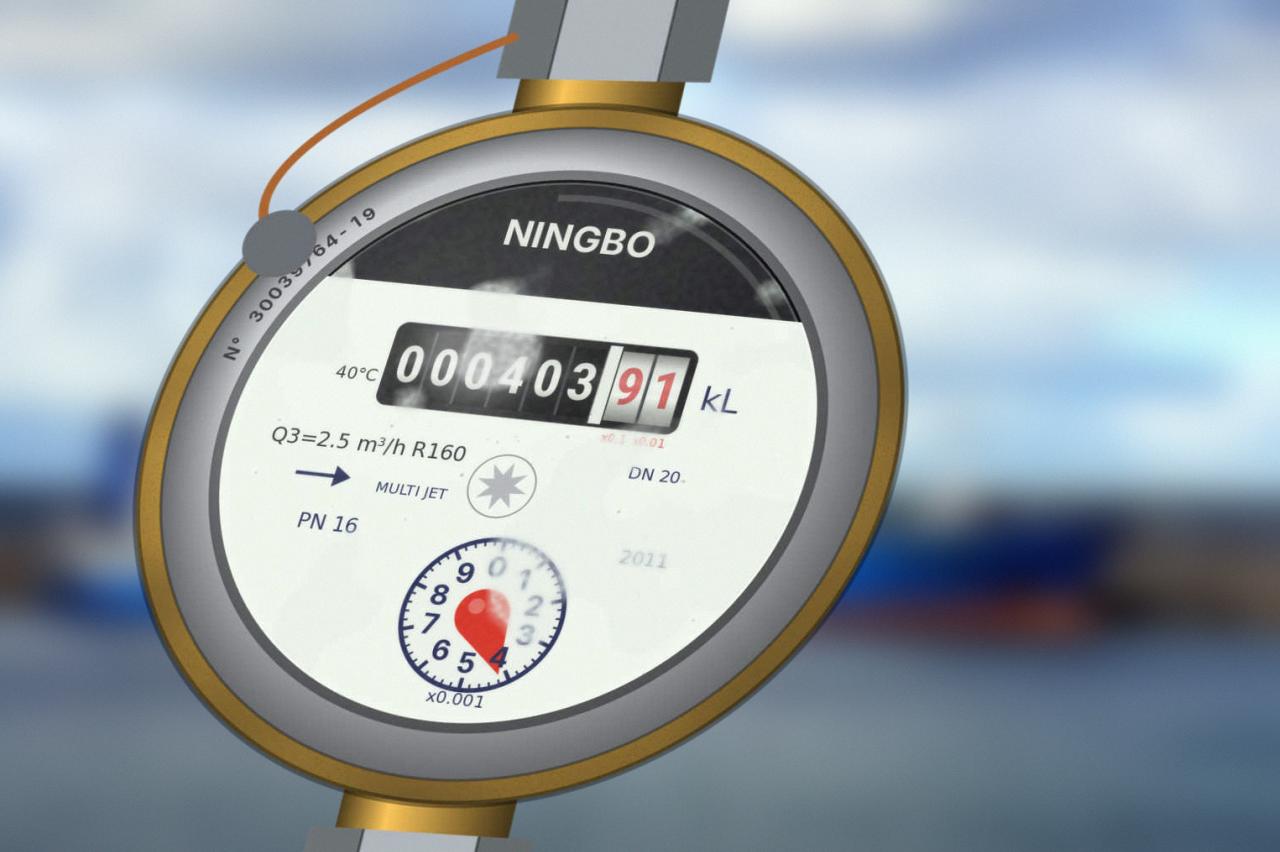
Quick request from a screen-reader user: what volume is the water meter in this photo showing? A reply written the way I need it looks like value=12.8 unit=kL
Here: value=403.914 unit=kL
